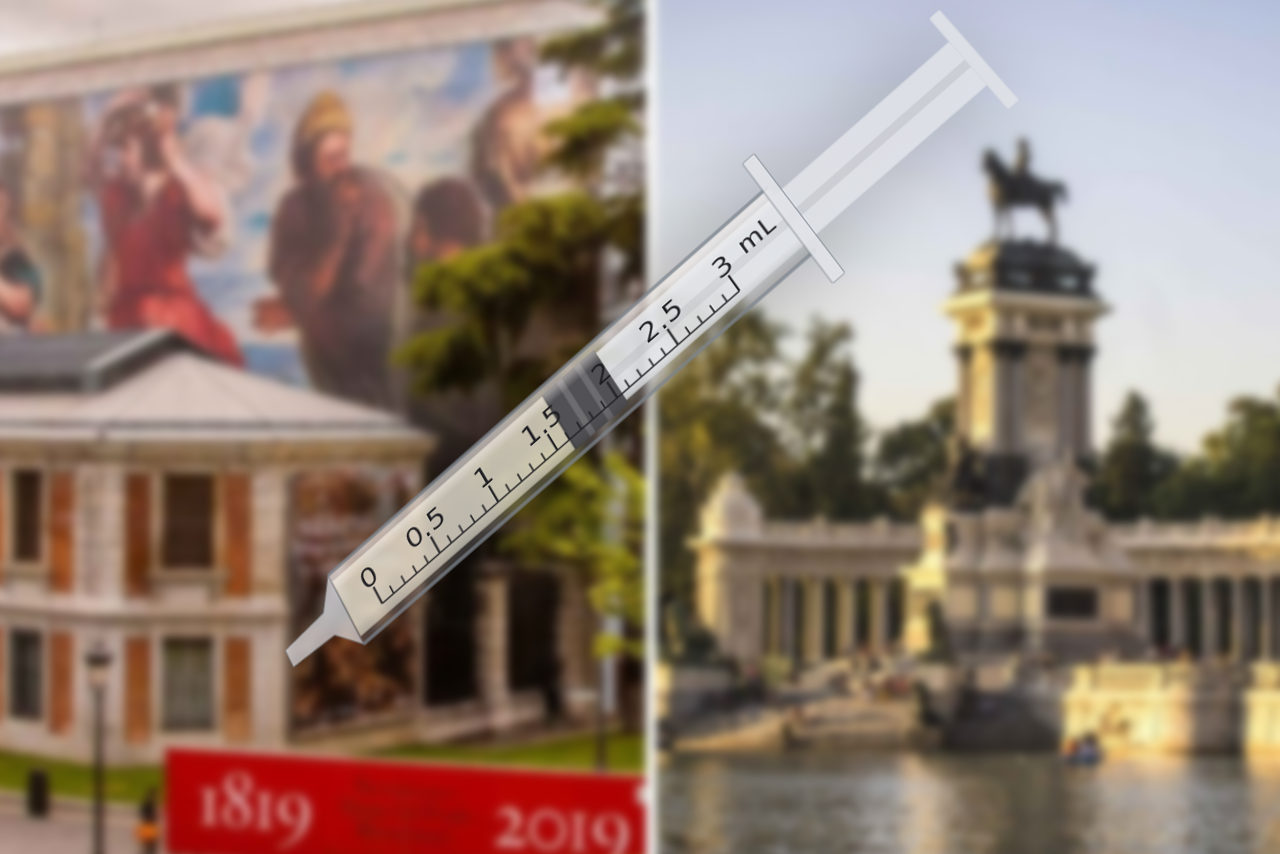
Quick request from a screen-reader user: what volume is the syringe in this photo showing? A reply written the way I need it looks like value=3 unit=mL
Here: value=1.6 unit=mL
